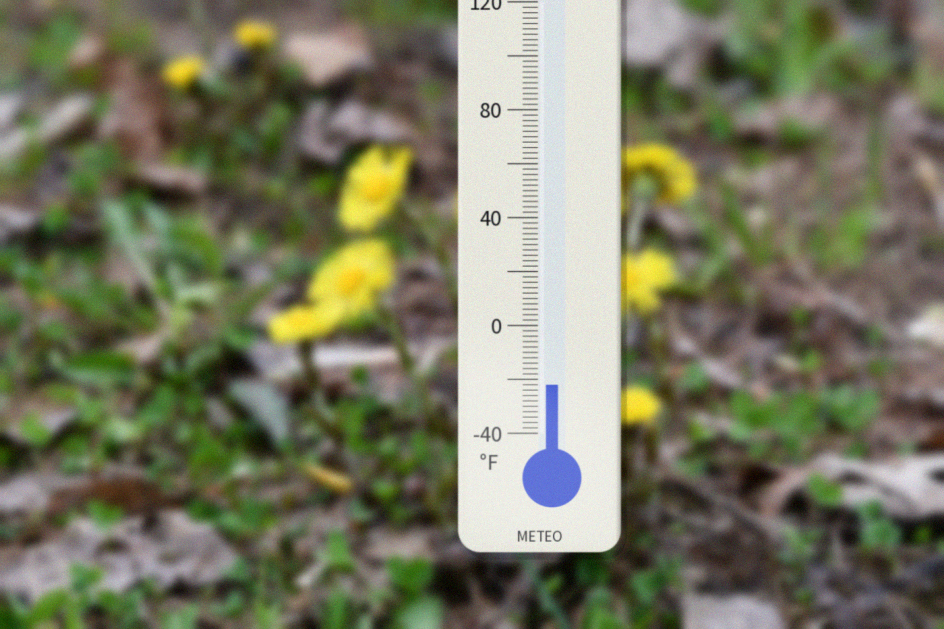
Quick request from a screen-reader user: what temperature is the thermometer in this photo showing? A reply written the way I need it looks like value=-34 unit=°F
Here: value=-22 unit=°F
